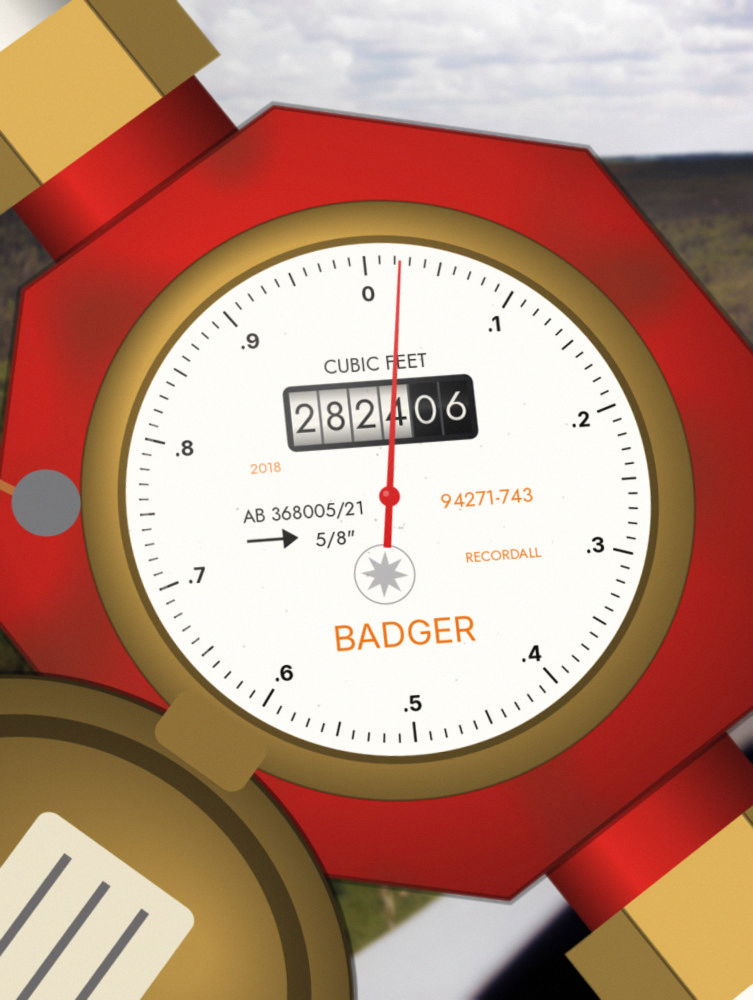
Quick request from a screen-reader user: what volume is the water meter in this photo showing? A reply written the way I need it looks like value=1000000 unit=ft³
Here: value=282406.02 unit=ft³
